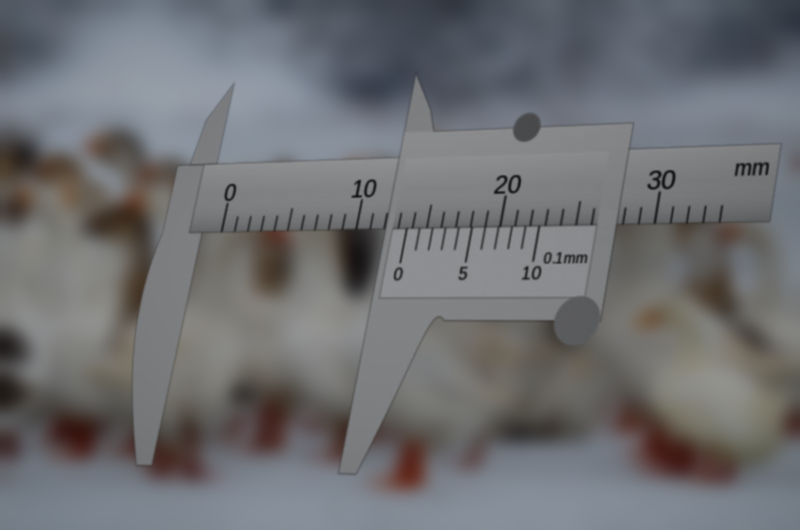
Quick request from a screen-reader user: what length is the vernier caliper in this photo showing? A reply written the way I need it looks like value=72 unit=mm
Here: value=13.6 unit=mm
